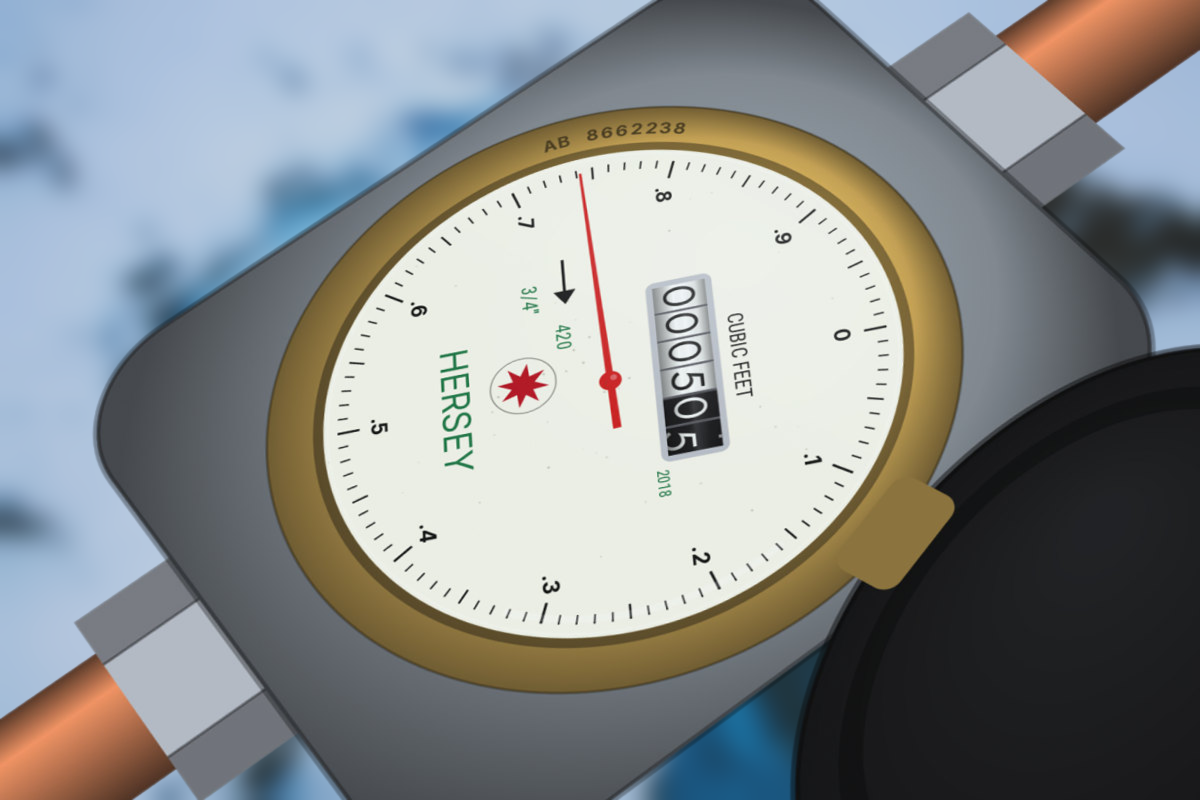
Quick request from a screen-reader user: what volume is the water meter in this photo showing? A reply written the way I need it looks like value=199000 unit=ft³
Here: value=504.74 unit=ft³
